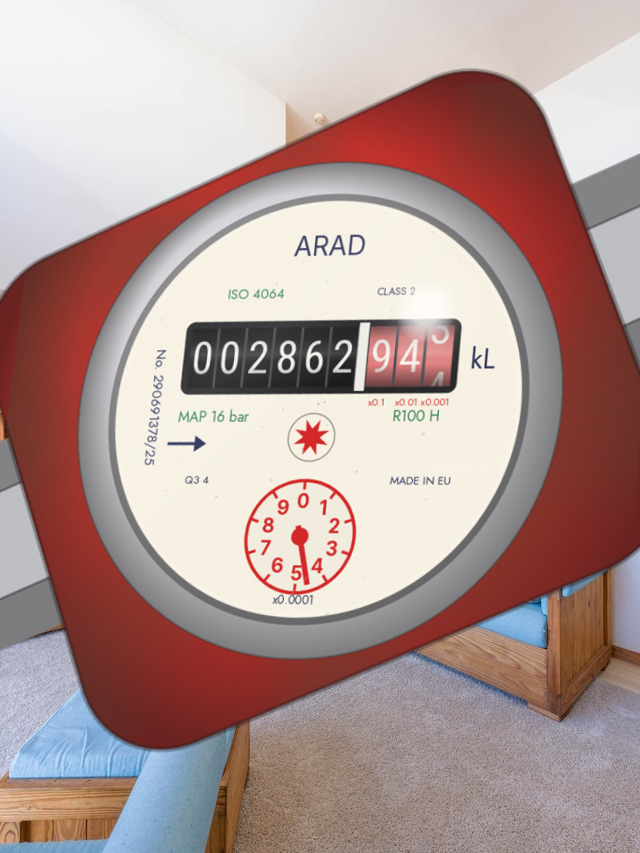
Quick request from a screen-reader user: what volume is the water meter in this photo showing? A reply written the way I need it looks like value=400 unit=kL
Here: value=2862.9434 unit=kL
